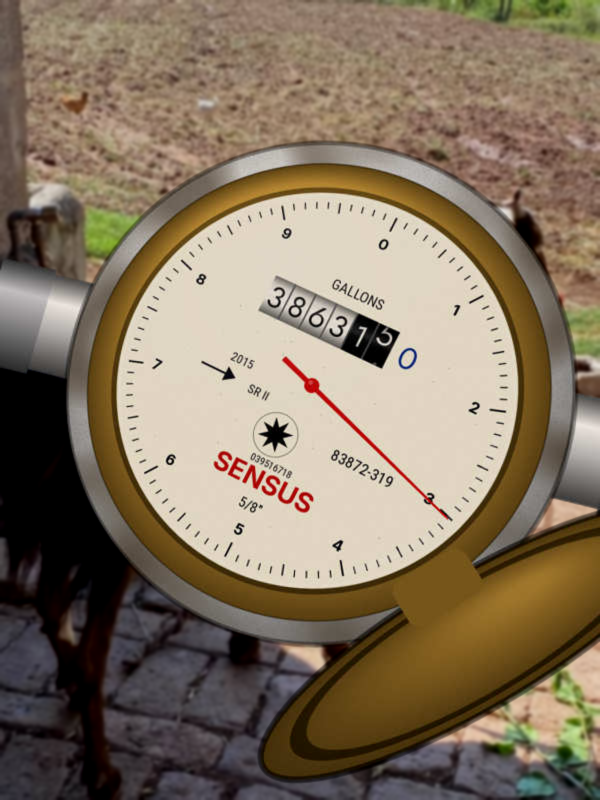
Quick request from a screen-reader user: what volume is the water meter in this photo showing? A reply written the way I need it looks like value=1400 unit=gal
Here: value=3863153.0 unit=gal
